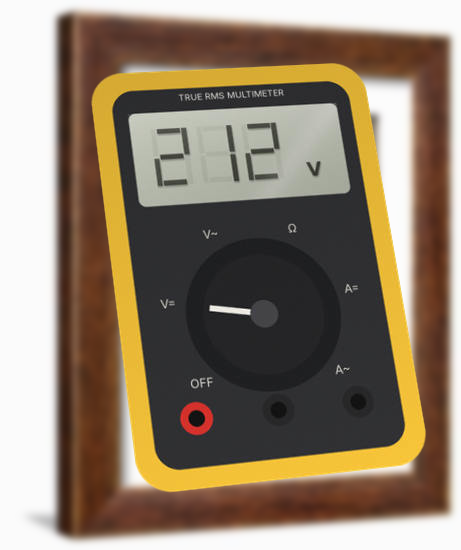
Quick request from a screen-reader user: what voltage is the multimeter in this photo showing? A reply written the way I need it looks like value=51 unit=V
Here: value=212 unit=V
